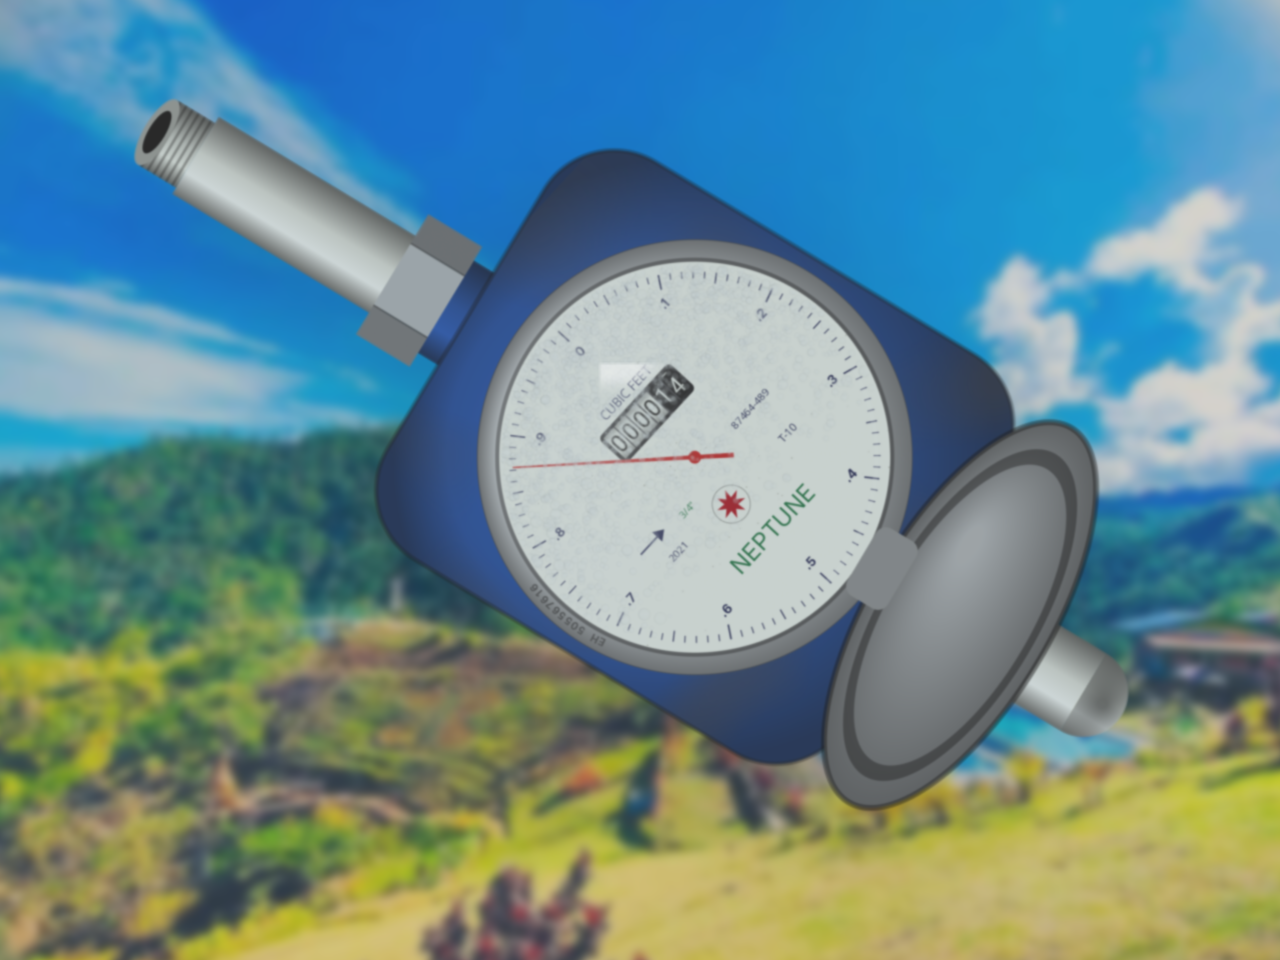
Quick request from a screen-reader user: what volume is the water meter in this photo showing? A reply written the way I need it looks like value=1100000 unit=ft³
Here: value=13.87 unit=ft³
